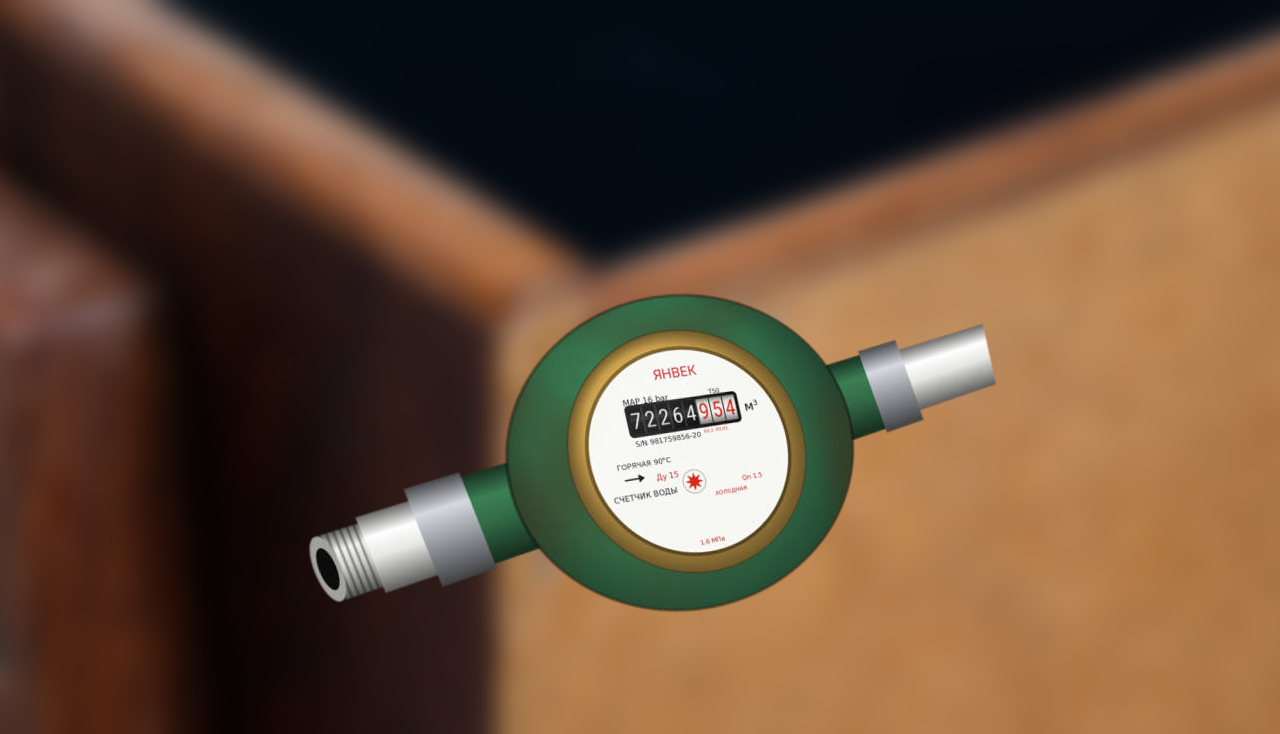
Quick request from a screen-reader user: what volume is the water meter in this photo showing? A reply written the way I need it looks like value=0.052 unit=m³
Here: value=72264.954 unit=m³
